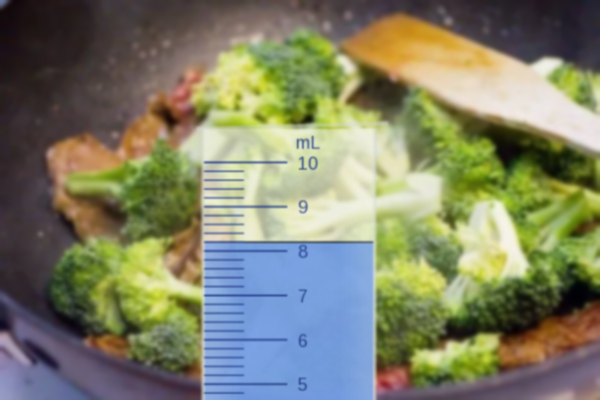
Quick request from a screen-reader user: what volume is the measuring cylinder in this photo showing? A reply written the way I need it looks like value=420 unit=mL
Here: value=8.2 unit=mL
